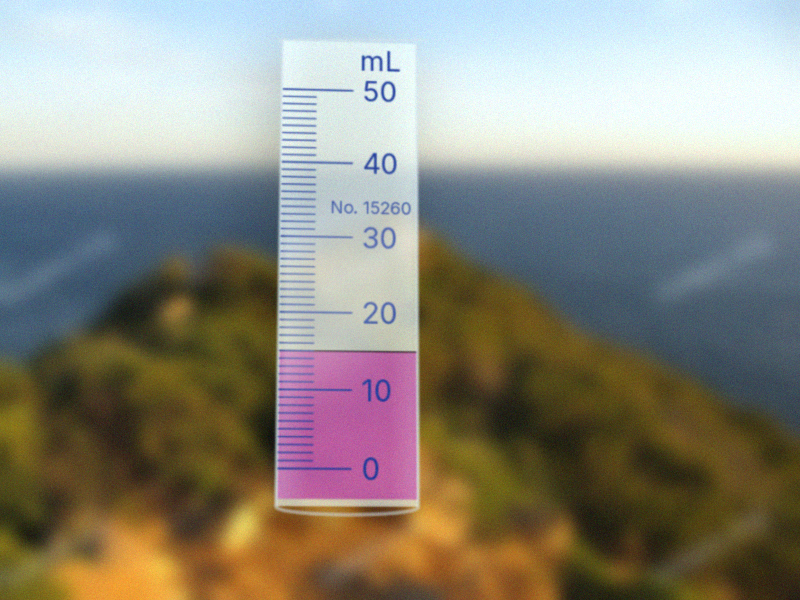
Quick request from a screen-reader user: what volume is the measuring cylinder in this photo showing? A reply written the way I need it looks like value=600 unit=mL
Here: value=15 unit=mL
